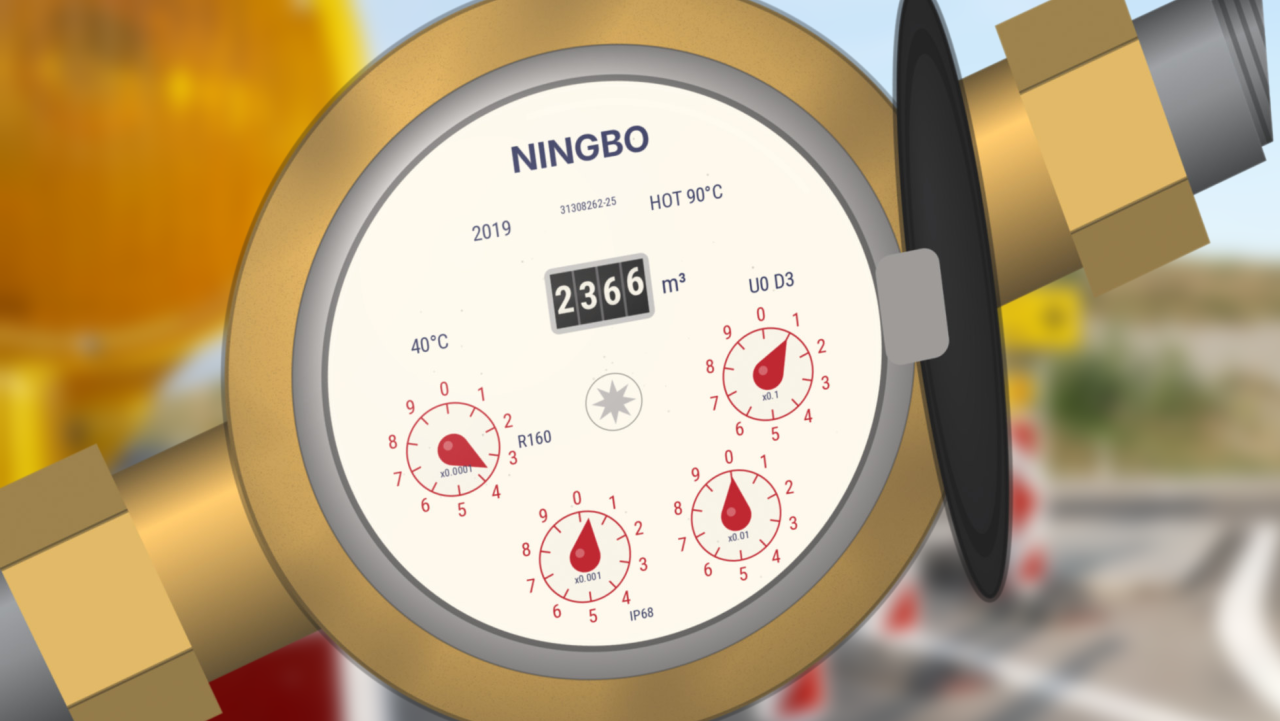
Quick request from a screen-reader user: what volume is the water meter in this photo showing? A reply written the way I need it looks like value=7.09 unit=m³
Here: value=2366.1003 unit=m³
